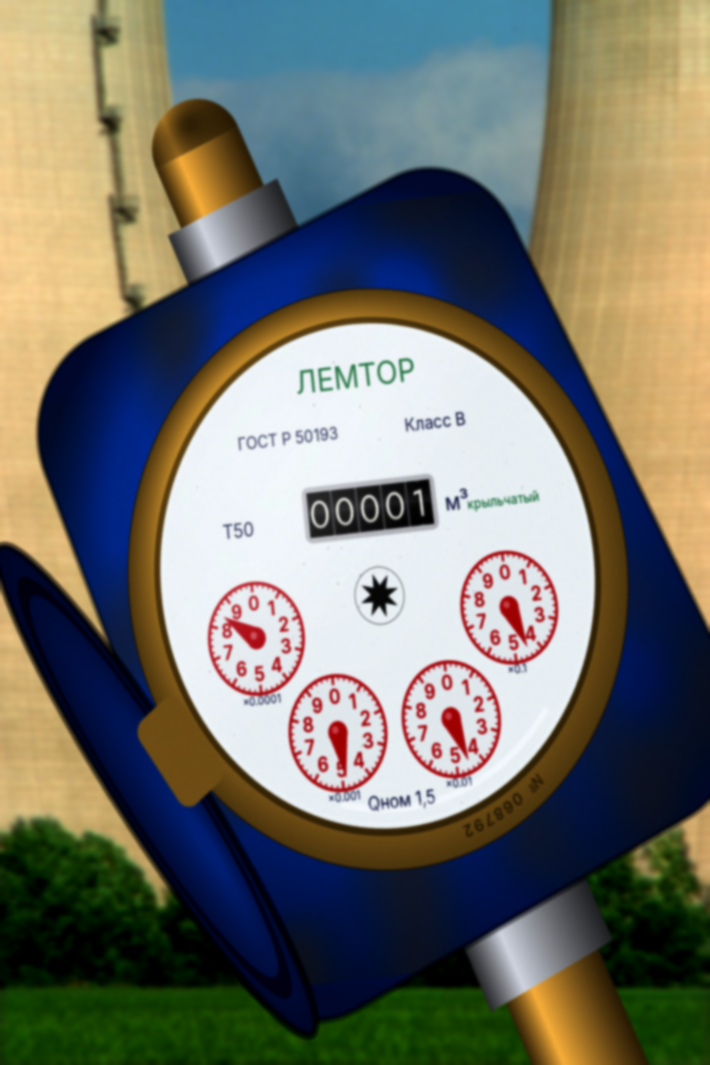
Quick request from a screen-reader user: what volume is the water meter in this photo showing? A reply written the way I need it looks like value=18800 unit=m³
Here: value=1.4448 unit=m³
